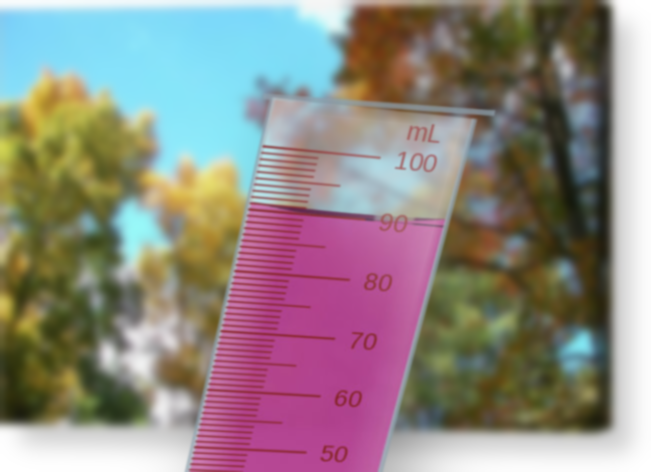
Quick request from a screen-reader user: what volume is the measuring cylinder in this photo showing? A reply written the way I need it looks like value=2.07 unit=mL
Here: value=90 unit=mL
